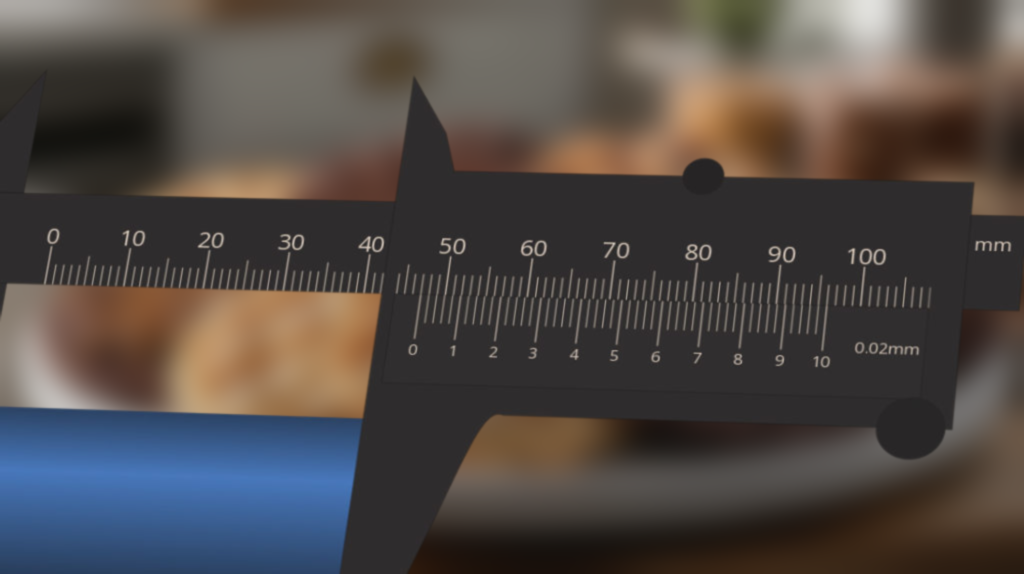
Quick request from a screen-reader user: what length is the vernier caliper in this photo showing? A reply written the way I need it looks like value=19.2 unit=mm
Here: value=47.0 unit=mm
